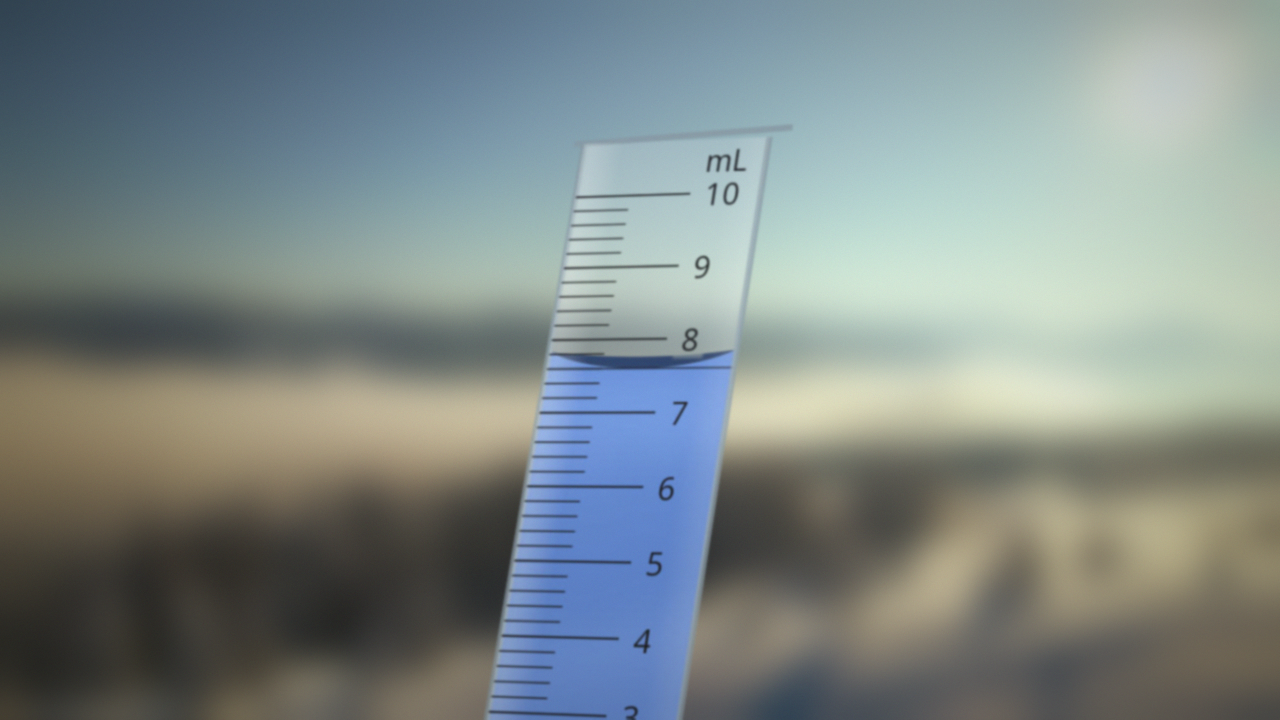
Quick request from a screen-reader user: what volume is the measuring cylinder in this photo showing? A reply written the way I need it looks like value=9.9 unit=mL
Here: value=7.6 unit=mL
